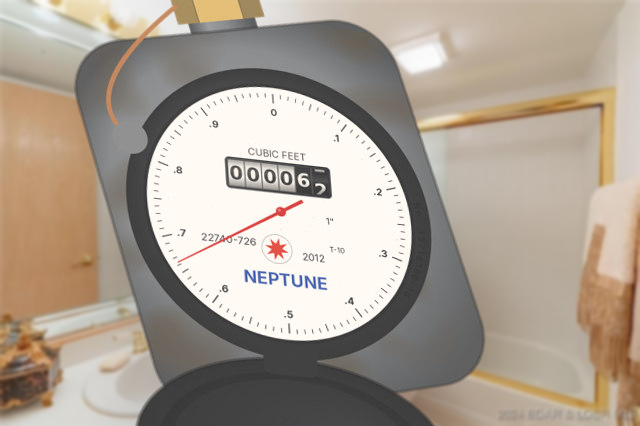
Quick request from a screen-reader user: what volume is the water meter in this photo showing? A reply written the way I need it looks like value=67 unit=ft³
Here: value=61.66 unit=ft³
